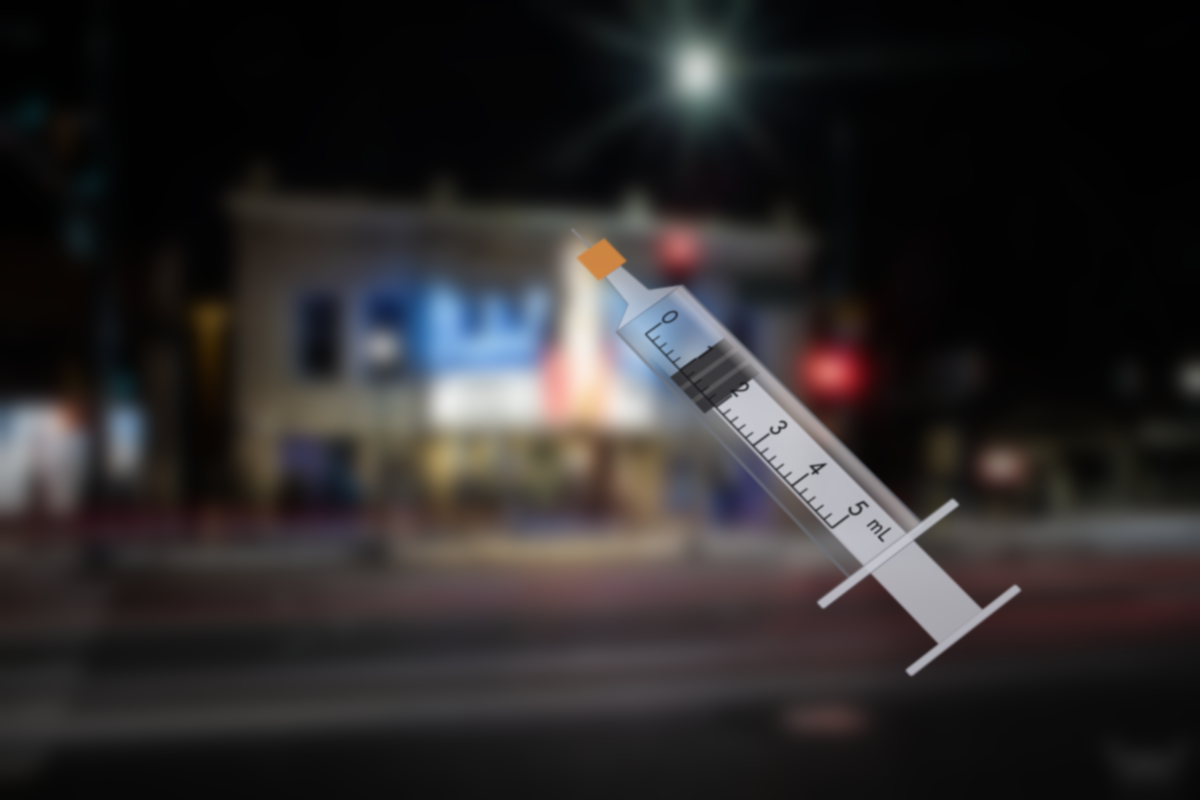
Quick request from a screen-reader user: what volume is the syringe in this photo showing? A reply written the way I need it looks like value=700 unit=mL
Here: value=1 unit=mL
